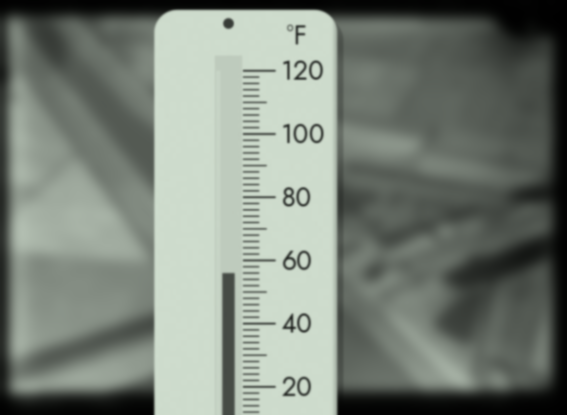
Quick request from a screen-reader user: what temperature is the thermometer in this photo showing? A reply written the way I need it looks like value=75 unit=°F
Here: value=56 unit=°F
